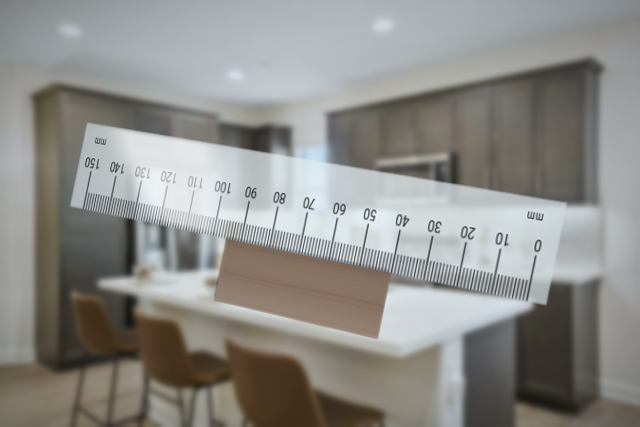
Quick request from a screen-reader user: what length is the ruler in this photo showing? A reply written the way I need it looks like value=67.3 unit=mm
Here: value=55 unit=mm
